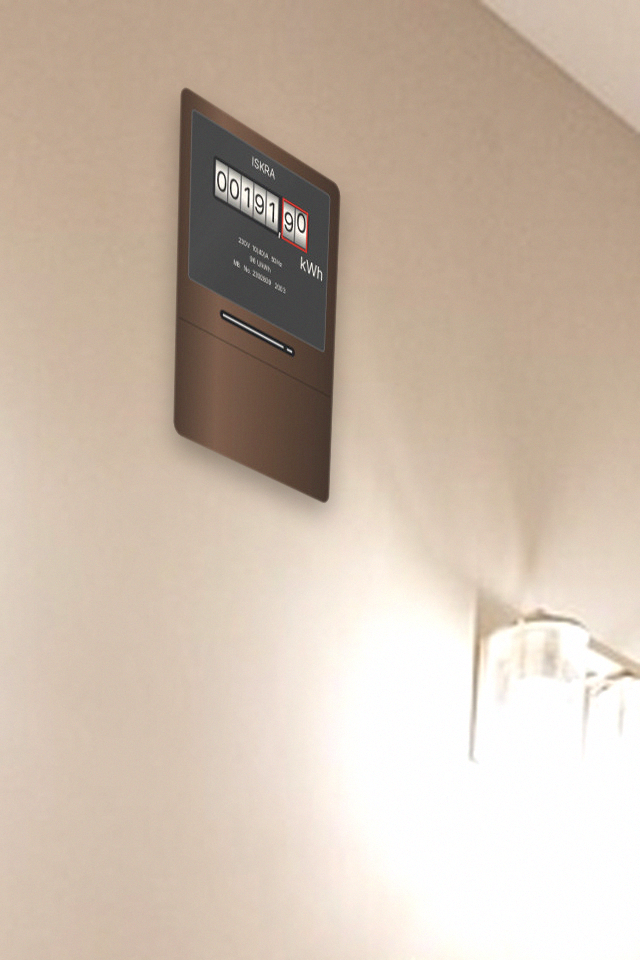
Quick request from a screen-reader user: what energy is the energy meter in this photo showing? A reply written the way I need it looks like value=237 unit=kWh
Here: value=191.90 unit=kWh
